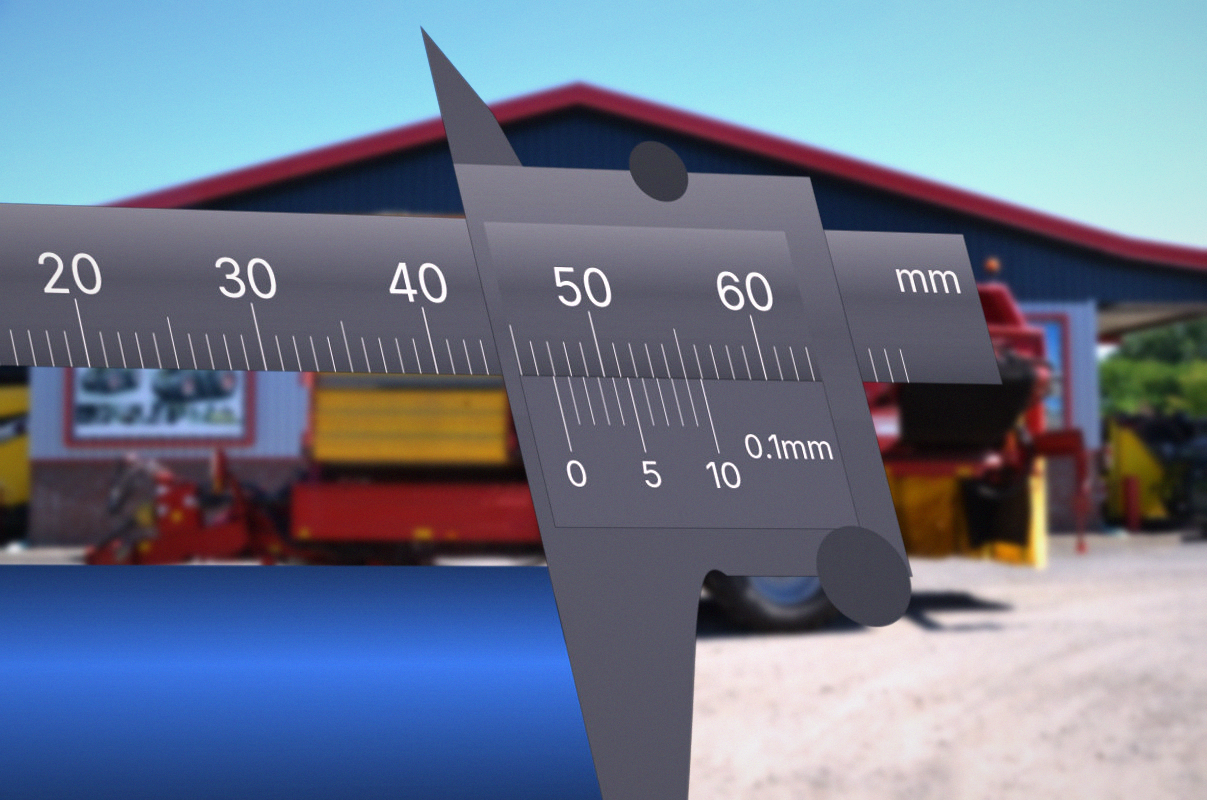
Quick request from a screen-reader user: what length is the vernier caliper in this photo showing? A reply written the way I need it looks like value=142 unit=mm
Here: value=46.9 unit=mm
